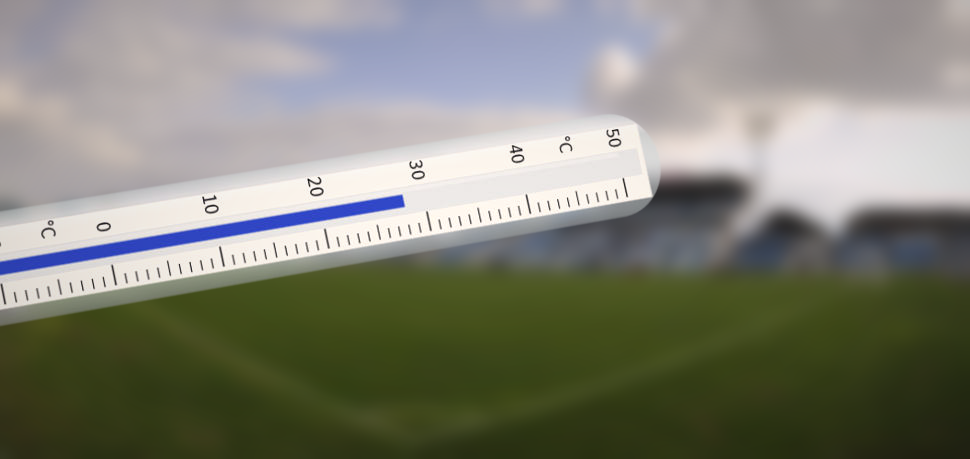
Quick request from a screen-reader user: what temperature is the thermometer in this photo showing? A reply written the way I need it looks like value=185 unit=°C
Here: value=28 unit=°C
